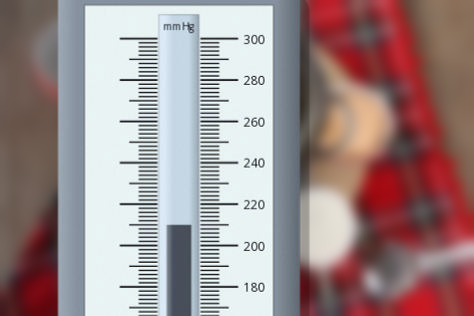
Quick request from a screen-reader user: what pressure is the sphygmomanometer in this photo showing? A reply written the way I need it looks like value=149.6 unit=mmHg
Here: value=210 unit=mmHg
